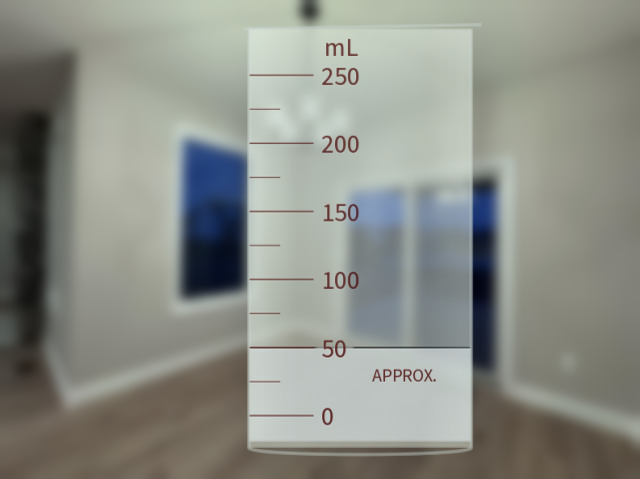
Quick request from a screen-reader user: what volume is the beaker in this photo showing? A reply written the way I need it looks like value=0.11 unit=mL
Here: value=50 unit=mL
